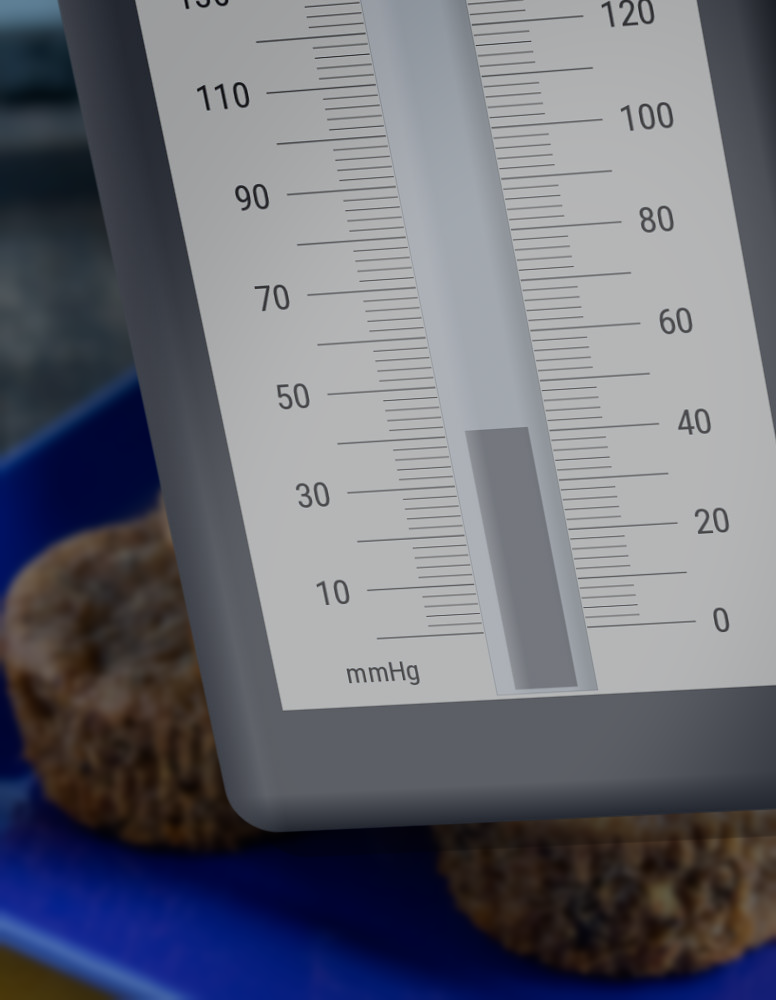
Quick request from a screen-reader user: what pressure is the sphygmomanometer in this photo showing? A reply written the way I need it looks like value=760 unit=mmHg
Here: value=41 unit=mmHg
